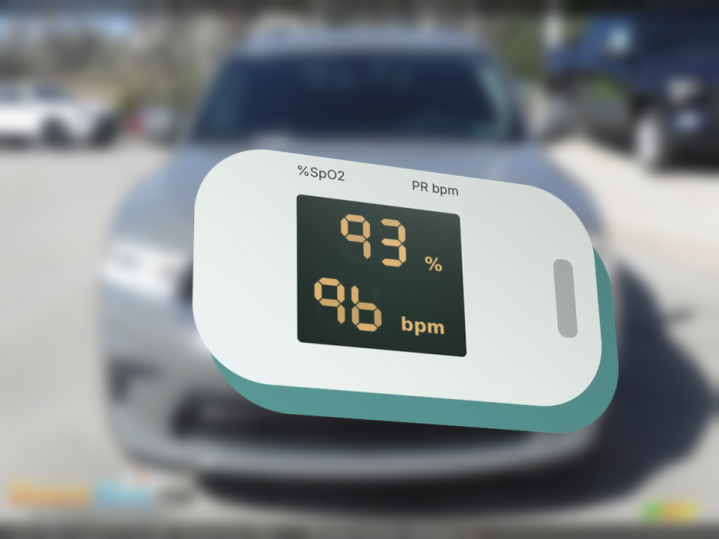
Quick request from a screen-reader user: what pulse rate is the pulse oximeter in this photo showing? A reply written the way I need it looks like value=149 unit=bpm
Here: value=96 unit=bpm
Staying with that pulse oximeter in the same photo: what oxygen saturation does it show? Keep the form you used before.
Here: value=93 unit=%
